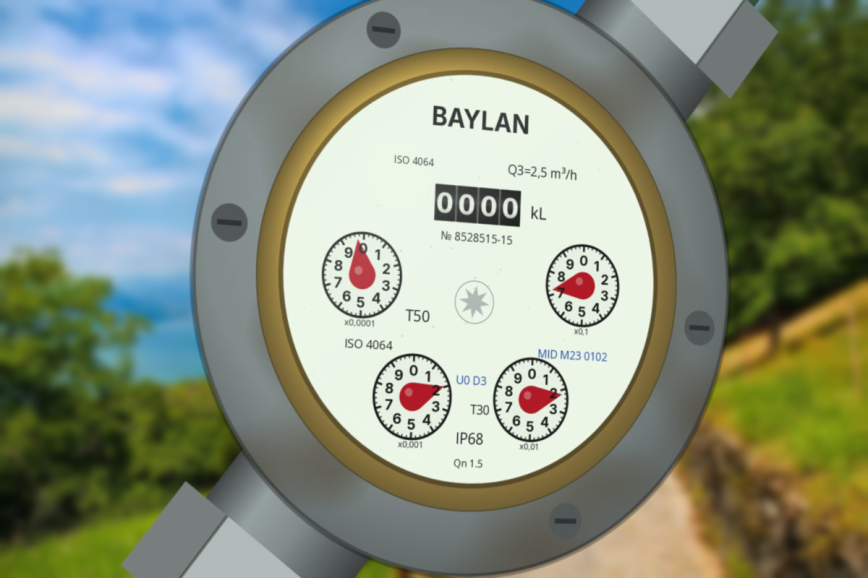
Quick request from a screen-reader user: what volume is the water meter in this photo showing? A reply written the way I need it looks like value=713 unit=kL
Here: value=0.7219 unit=kL
